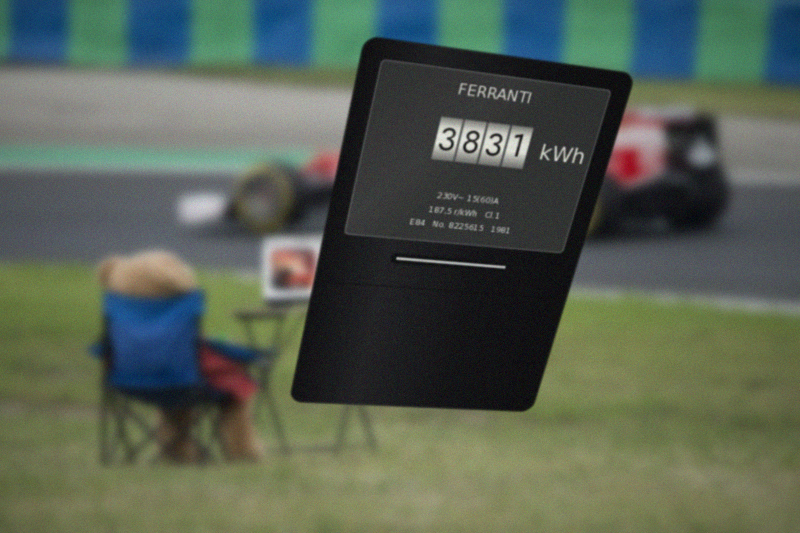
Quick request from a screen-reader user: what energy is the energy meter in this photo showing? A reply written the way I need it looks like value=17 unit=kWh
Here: value=3831 unit=kWh
